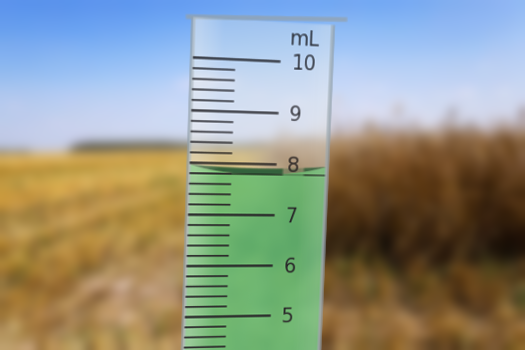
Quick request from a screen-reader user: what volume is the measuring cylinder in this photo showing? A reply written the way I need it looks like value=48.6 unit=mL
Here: value=7.8 unit=mL
